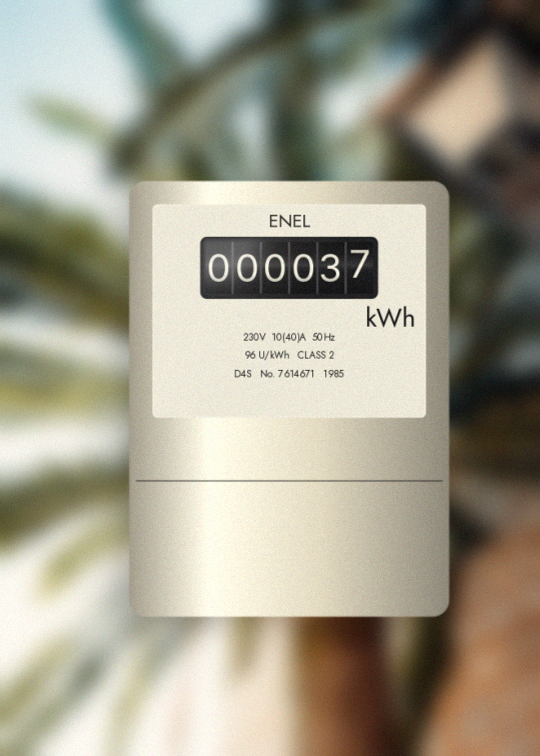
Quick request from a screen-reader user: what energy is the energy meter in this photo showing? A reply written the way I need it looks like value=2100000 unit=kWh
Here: value=37 unit=kWh
